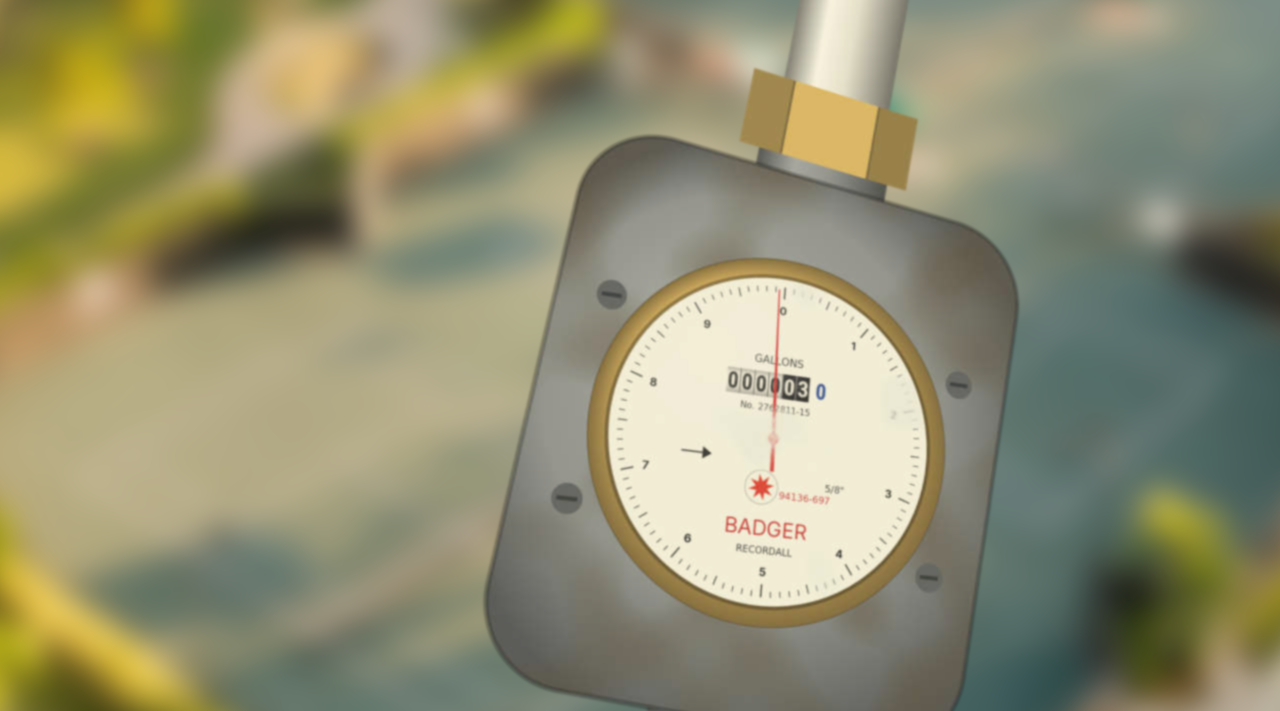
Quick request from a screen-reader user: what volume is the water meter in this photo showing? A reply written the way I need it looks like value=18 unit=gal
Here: value=29.9 unit=gal
